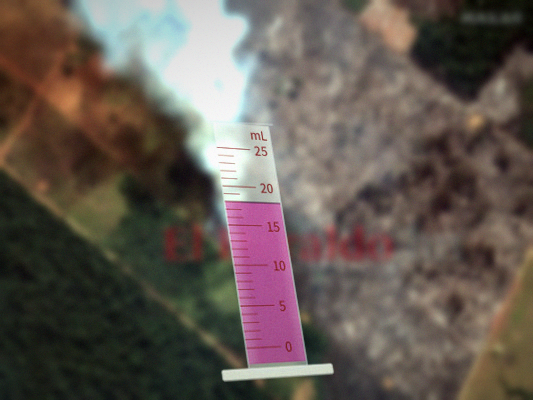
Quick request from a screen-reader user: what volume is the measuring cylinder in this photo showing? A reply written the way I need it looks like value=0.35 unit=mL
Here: value=18 unit=mL
